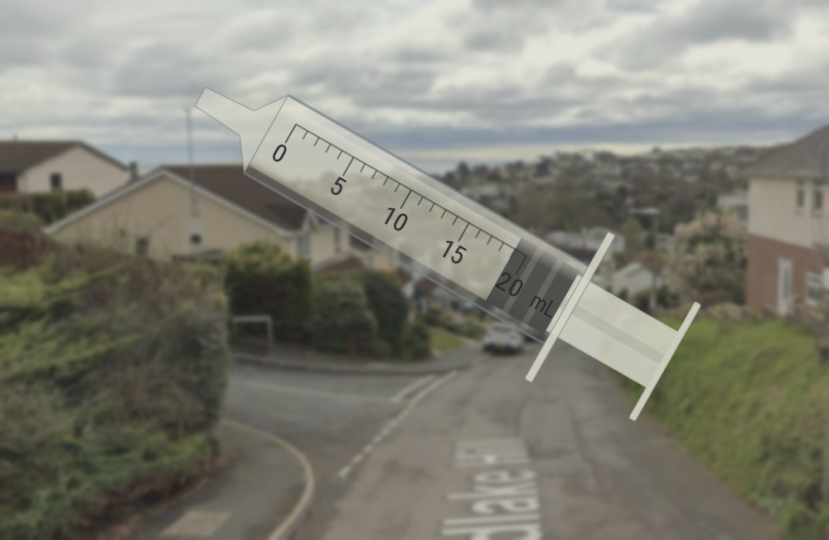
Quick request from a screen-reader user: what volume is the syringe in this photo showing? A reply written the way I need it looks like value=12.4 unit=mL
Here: value=19 unit=mL
